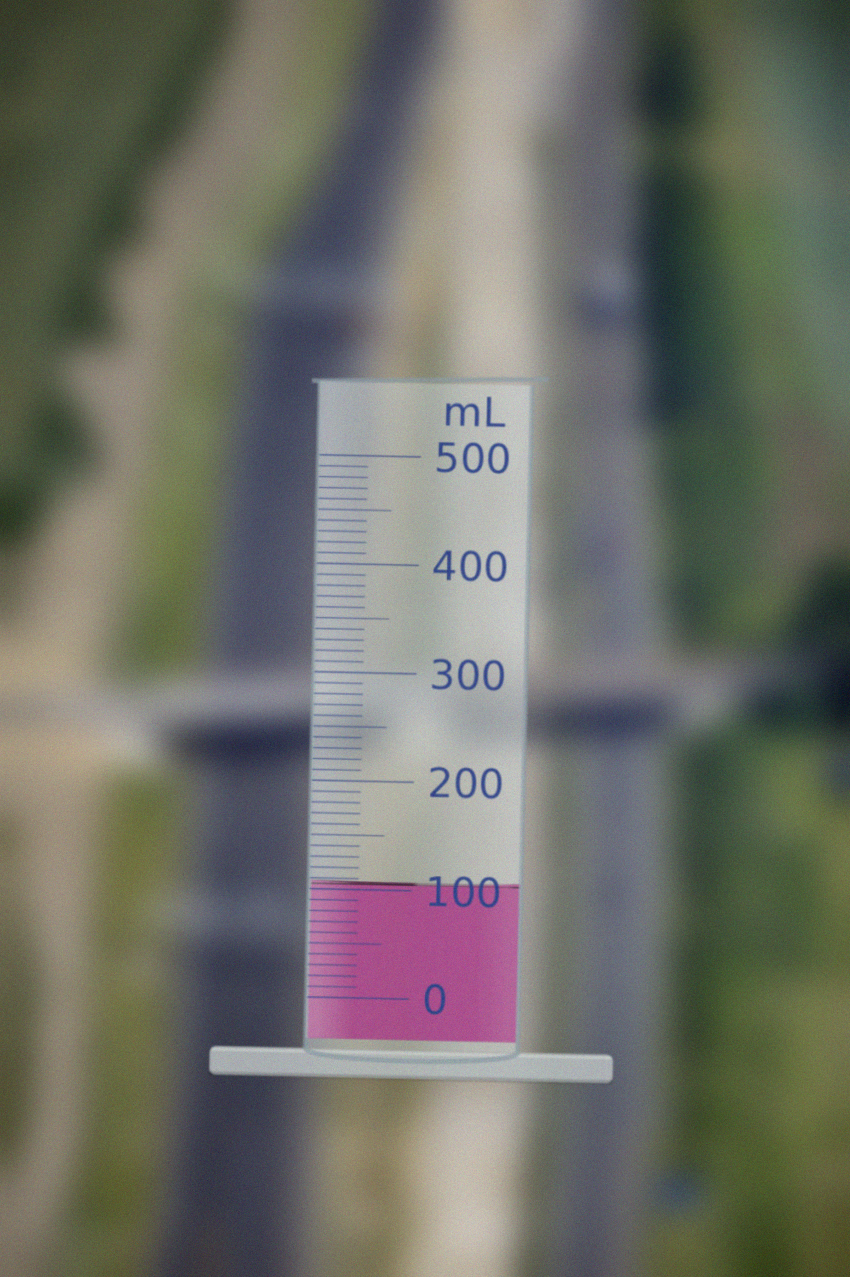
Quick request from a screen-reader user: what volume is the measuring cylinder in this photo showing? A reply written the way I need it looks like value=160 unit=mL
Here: value=105 unit=mL
